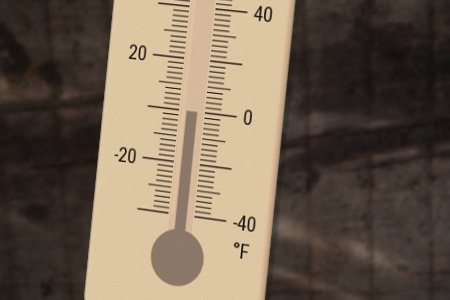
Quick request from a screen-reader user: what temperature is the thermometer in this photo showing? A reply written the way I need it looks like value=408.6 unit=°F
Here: value=0 unit=°F
